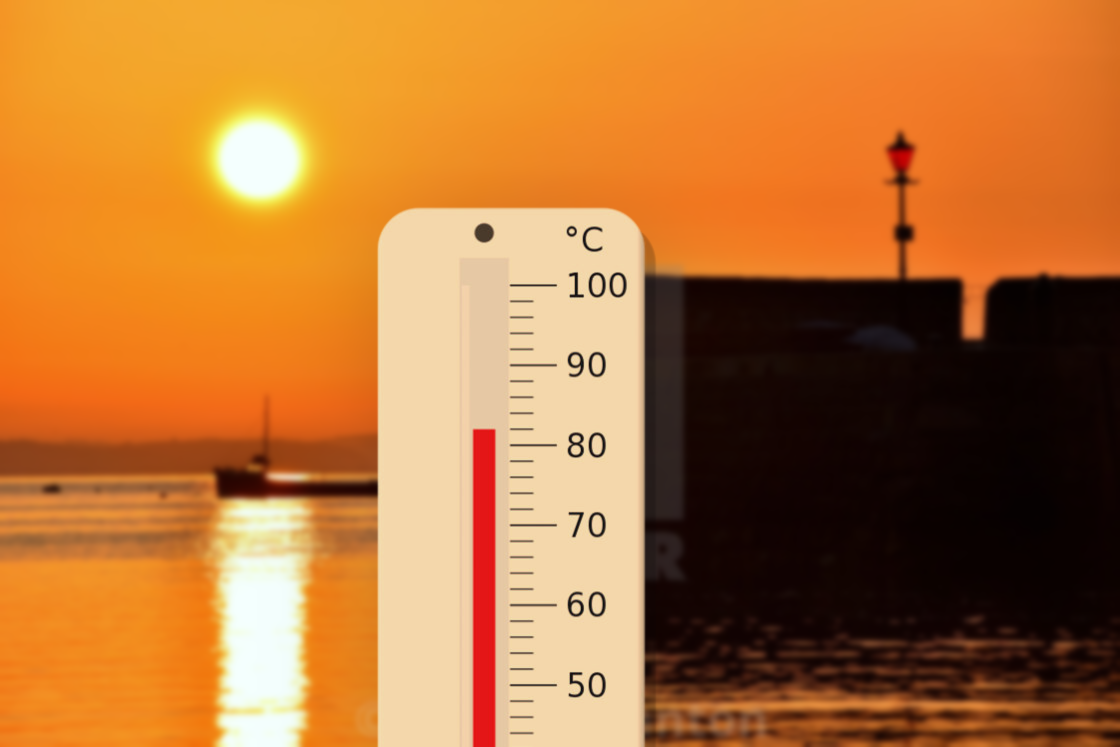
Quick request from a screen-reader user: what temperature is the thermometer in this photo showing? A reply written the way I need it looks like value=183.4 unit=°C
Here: value=82 unit=°C
